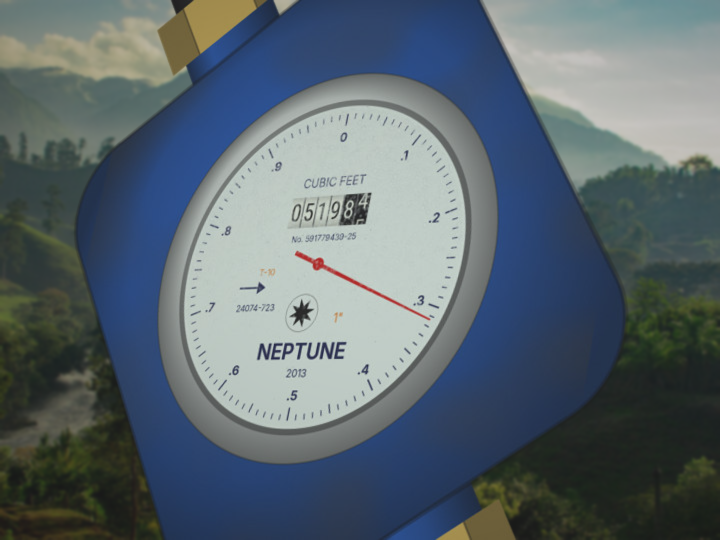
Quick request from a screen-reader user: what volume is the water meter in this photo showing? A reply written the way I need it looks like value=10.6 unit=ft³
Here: value=51984.31 unit=ft³
